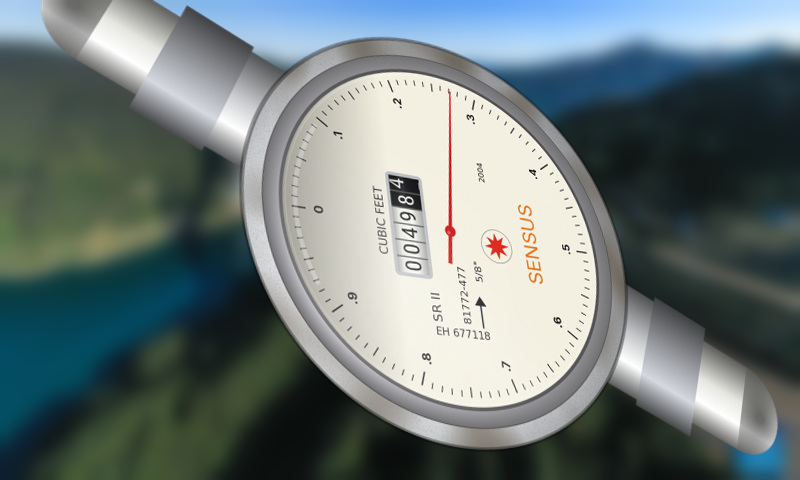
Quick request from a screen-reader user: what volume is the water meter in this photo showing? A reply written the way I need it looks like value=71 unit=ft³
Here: value=4984.27 unit=ft³
